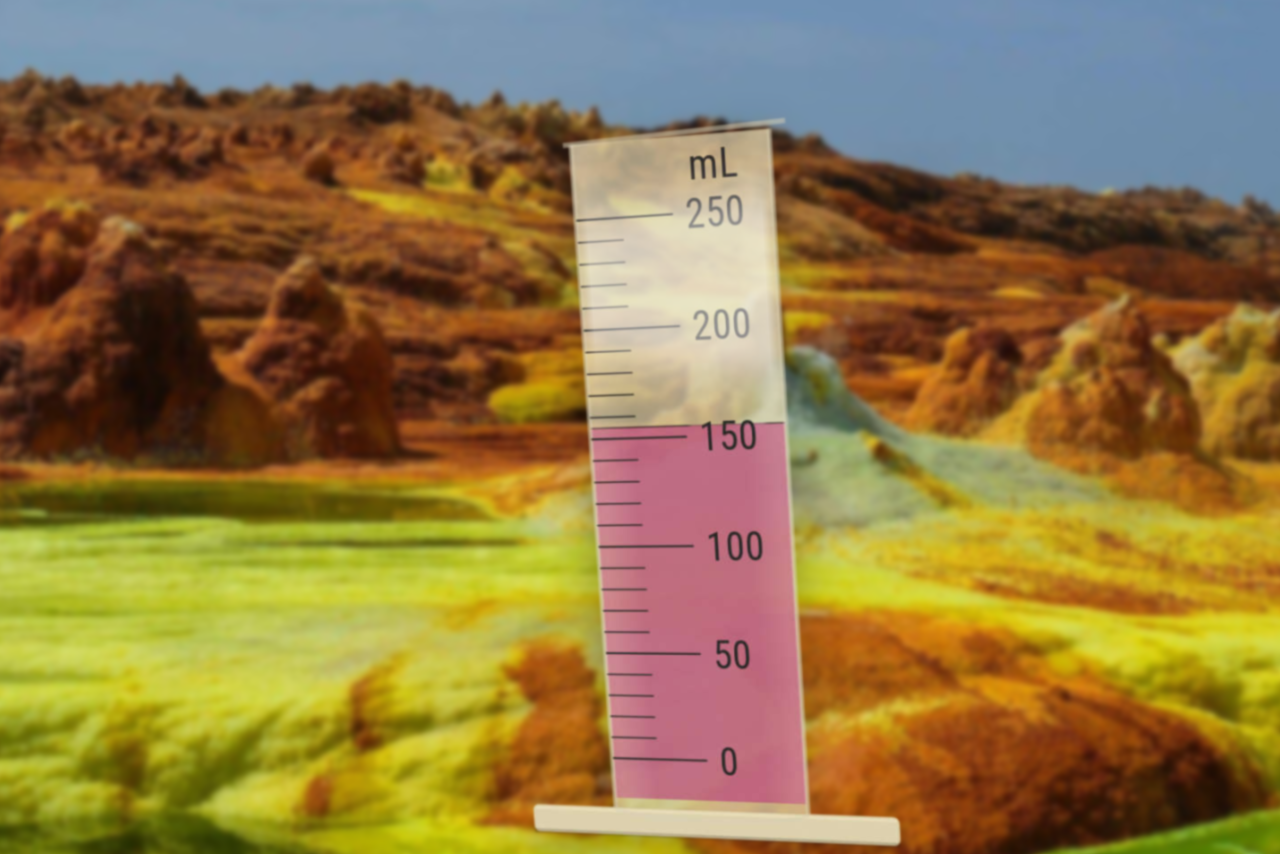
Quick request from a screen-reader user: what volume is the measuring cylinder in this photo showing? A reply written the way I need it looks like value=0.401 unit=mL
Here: value=155 unit=mL
